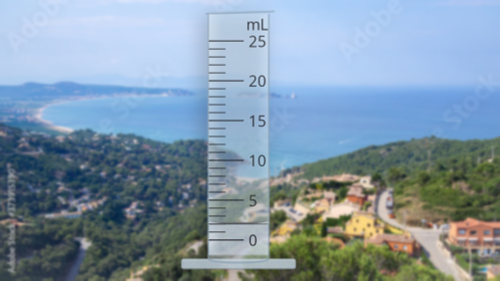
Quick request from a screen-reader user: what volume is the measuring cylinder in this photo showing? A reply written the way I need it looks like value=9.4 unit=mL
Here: value=2 unit=mL
